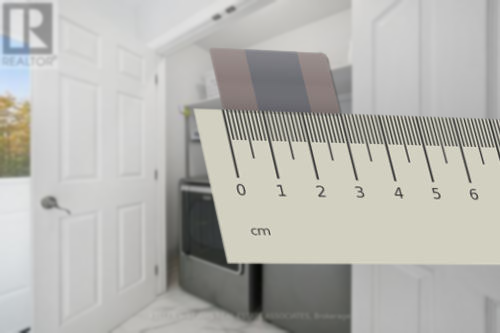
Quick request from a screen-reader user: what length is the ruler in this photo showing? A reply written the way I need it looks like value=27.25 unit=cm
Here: value=3 unit=cm
